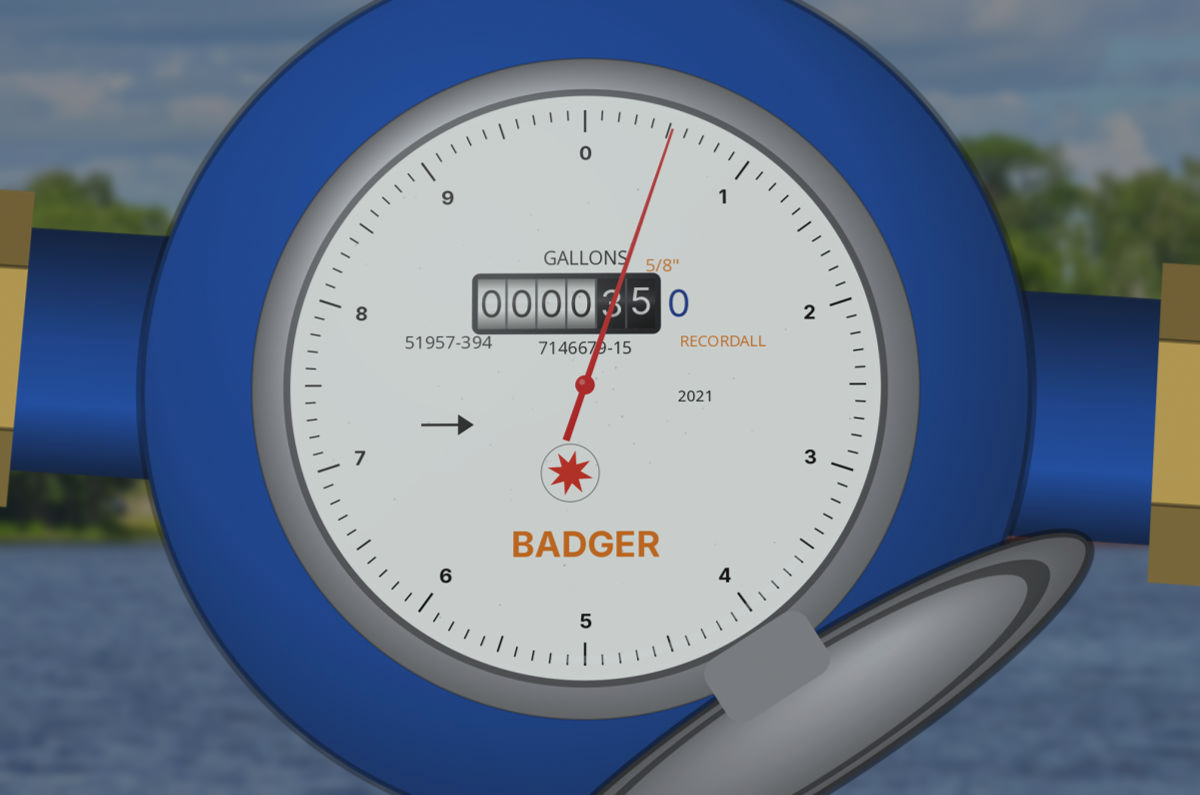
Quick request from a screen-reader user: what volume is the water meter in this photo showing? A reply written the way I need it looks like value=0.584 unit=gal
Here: value=350.5 unit=gal
